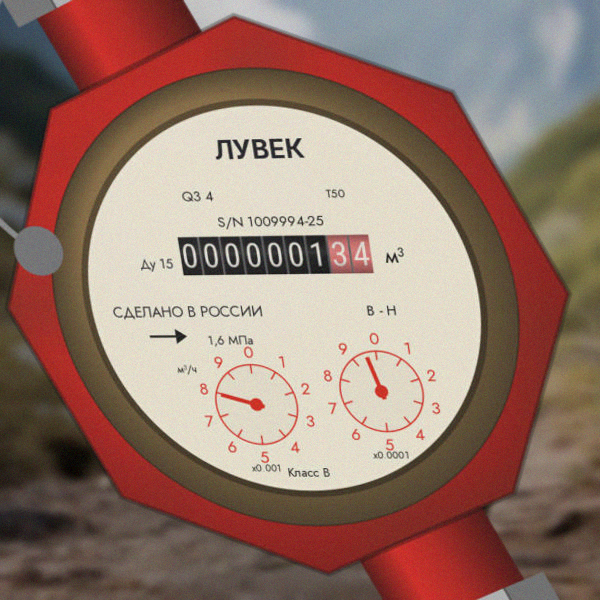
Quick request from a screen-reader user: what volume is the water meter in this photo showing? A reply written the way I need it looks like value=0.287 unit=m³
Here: value=1.3479 unit=m³
